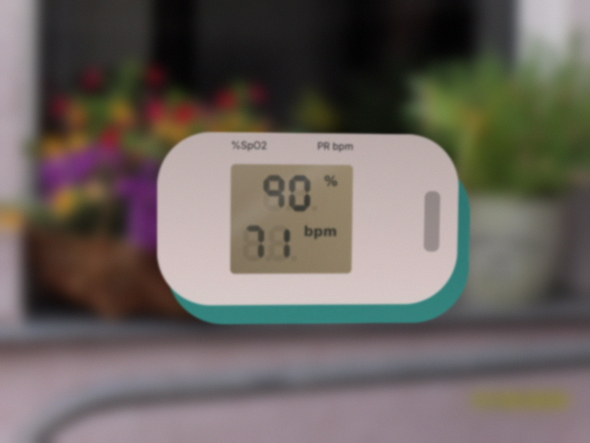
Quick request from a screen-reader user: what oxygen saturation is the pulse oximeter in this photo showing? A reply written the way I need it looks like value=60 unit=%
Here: value=90 unit=%
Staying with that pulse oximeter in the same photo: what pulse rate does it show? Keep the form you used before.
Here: value=71 unit=bpm
